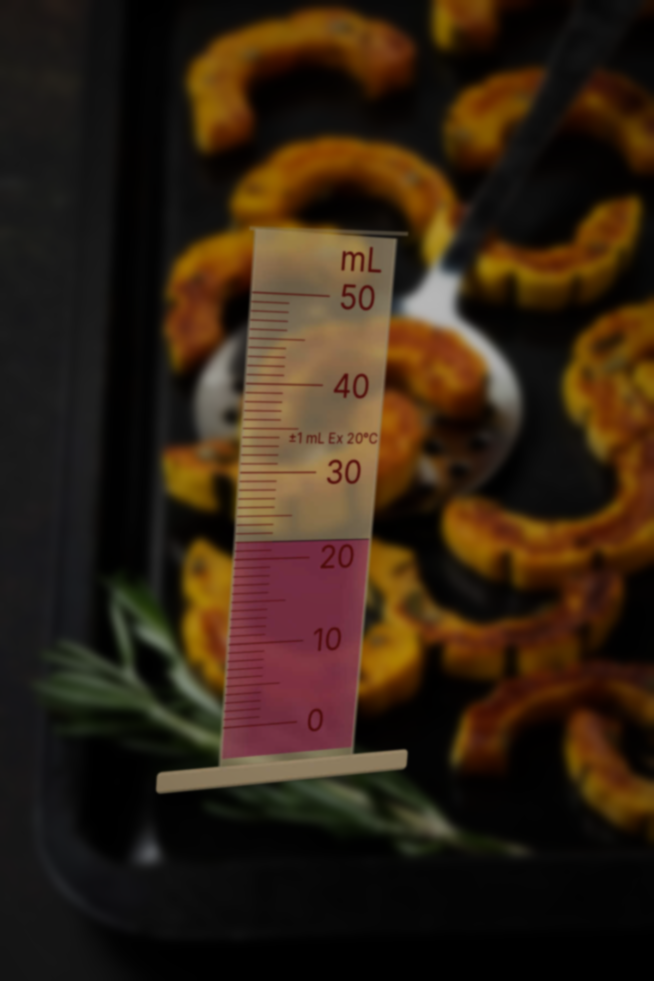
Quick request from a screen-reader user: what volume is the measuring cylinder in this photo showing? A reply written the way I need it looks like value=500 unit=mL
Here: value=22 unit=mL
